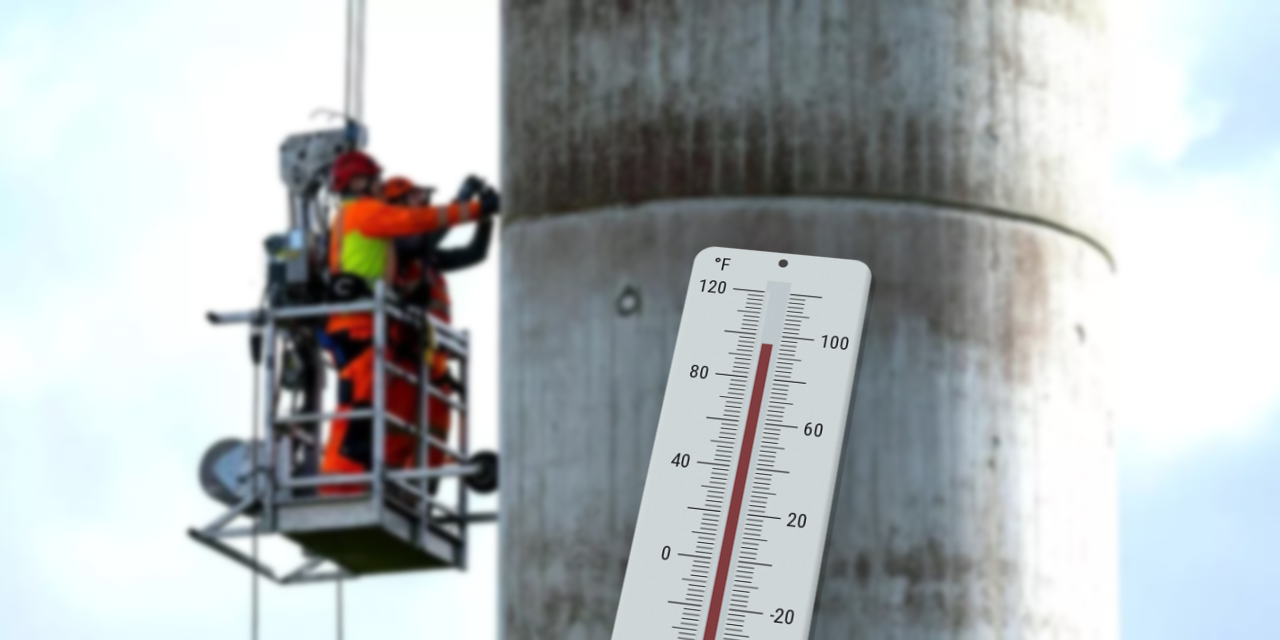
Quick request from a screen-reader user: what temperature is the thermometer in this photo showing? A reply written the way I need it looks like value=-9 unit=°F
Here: value=96 unit=°F
